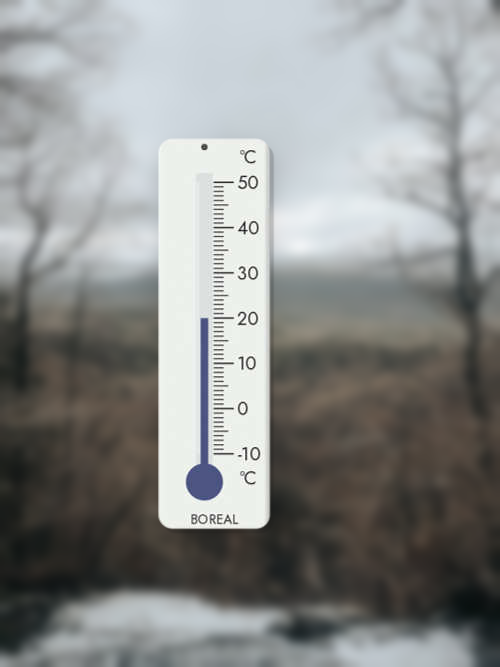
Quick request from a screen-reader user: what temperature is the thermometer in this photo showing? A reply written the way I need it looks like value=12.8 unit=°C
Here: value=20 unit=°C
